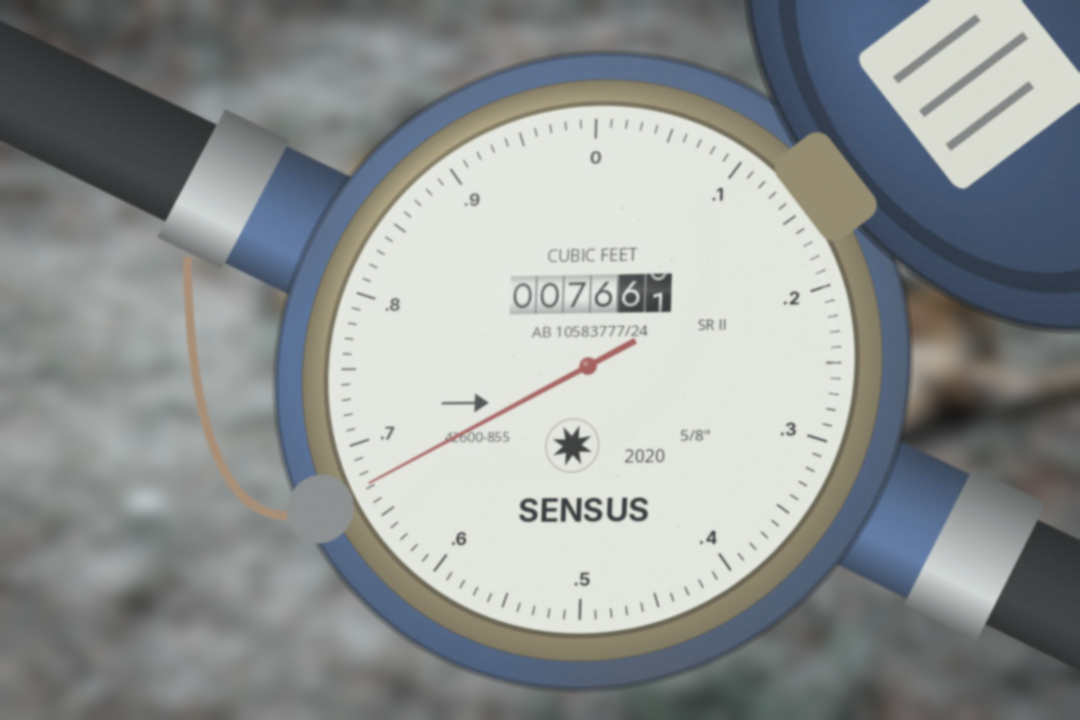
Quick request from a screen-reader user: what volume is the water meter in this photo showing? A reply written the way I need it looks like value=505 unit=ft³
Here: value=7660.67 unit=ft³
